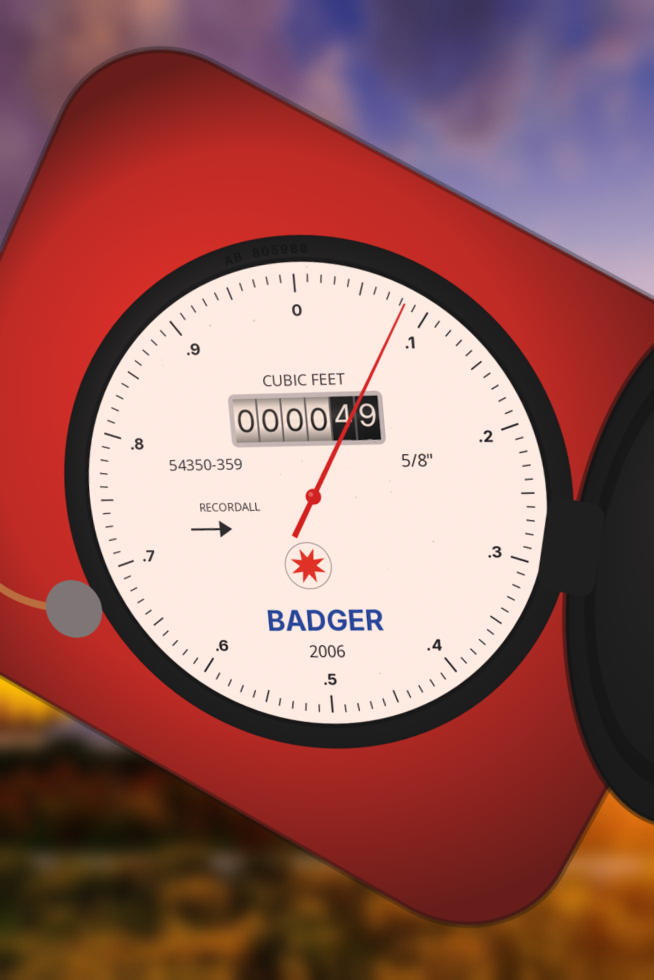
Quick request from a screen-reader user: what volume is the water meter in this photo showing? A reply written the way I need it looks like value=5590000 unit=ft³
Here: value=49.08 unit=ft³
